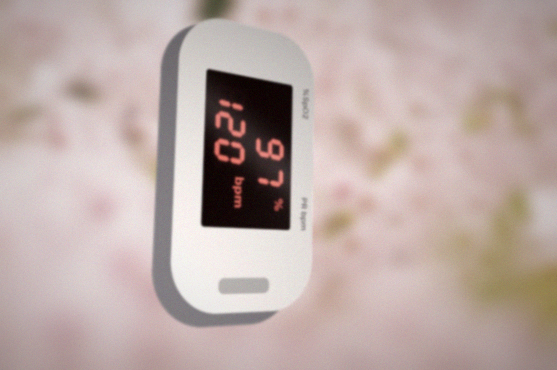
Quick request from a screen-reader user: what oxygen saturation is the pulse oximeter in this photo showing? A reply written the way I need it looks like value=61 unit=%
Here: value=97 unit=%
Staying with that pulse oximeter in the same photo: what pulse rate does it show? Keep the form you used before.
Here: value=120 unit=bpm
